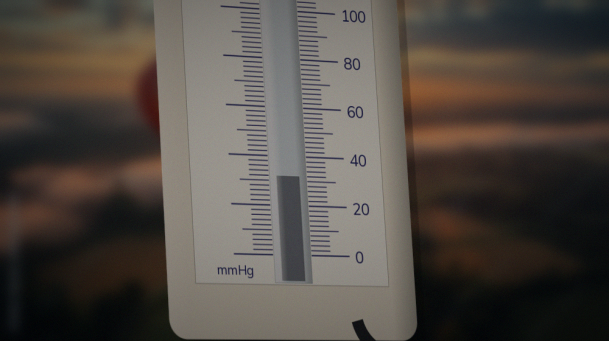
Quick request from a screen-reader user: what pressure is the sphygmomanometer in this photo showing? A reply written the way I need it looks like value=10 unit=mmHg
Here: value=32 unit=mmHg
